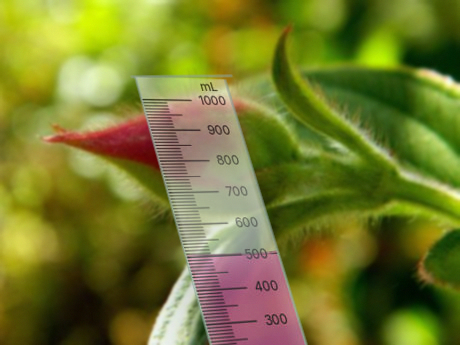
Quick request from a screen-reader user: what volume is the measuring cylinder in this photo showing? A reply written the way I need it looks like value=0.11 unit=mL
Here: value=500 unit=mL
